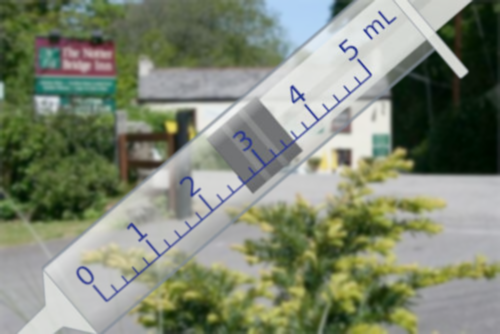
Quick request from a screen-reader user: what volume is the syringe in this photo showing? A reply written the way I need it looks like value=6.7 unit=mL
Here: value=2.6 unit=mL
